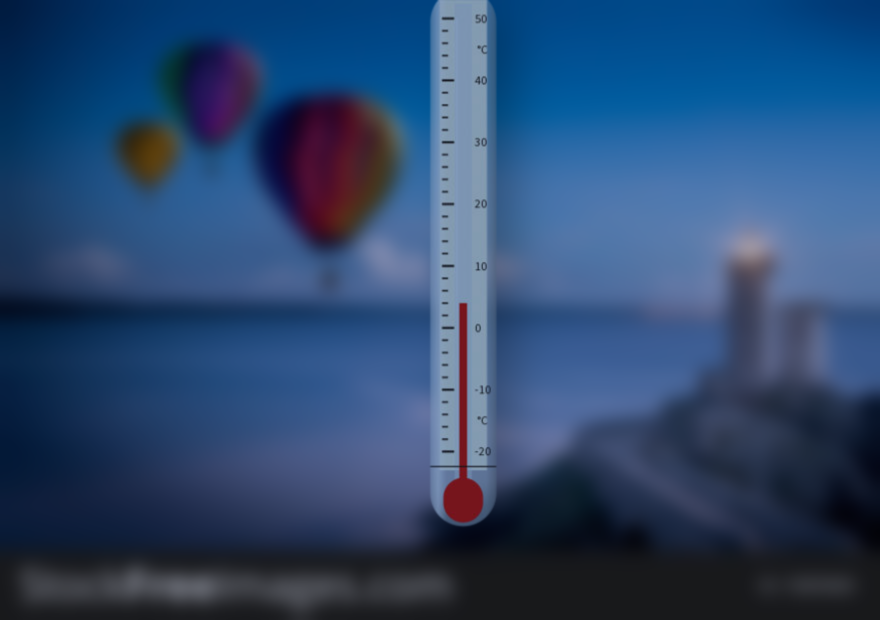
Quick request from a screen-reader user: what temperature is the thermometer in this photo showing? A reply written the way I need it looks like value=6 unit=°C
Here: value=4 unit=°C
